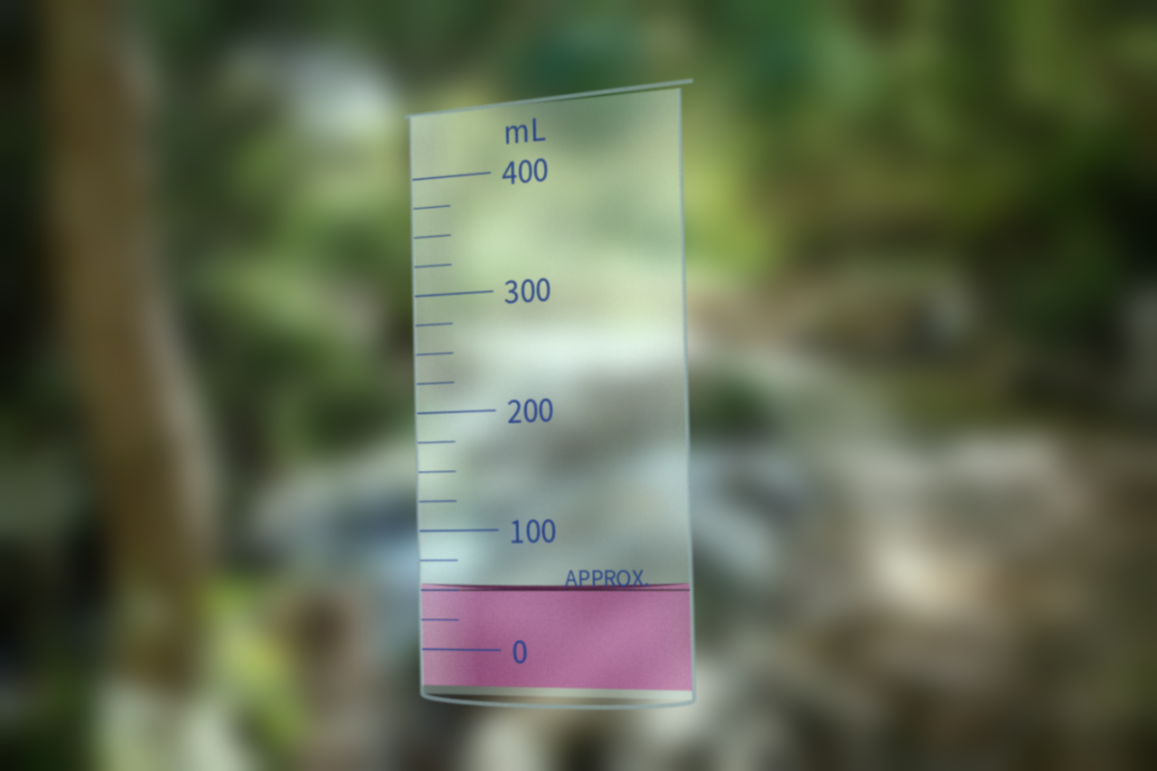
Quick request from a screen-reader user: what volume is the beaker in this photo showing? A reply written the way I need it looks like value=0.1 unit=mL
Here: value=50 unit=mL
